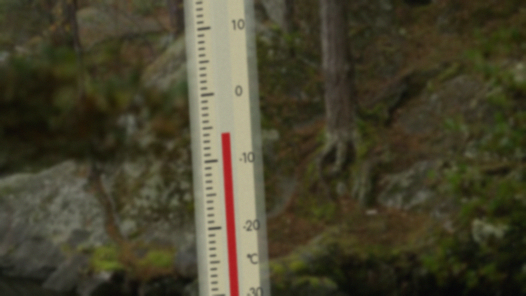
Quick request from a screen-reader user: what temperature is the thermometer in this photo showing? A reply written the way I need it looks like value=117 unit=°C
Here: value=-6 unit=°C
